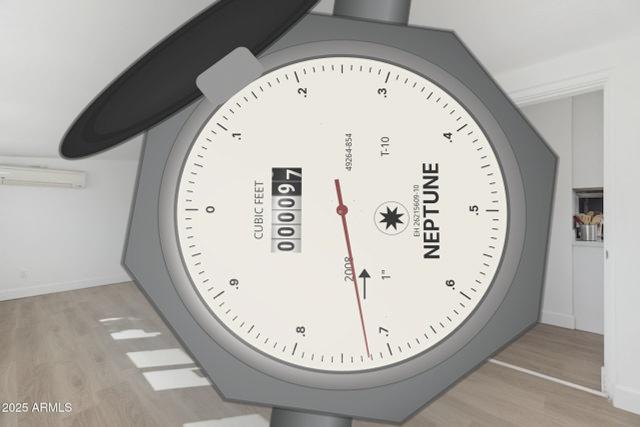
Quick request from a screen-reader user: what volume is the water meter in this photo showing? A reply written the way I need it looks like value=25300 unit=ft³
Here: value=96.72 unit=ft³
